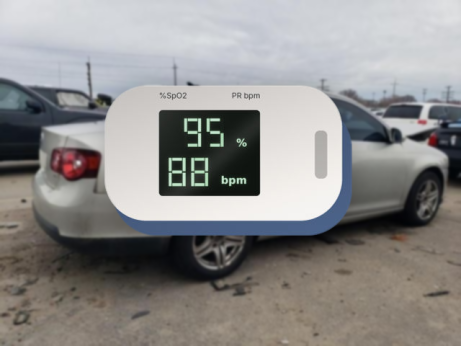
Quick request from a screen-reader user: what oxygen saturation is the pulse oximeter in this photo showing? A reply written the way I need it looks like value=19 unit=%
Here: value=95 unit=%
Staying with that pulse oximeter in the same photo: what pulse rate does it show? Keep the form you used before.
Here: value=88 unit=bpm
